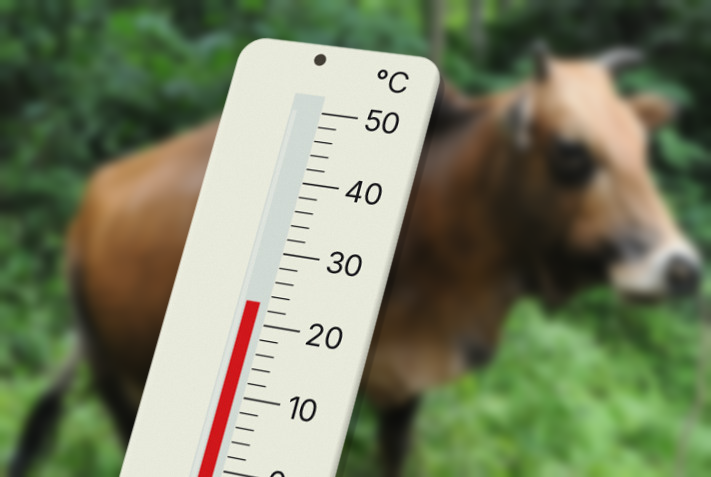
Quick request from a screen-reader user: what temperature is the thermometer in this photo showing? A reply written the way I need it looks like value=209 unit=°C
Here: value=23 unit=°C
